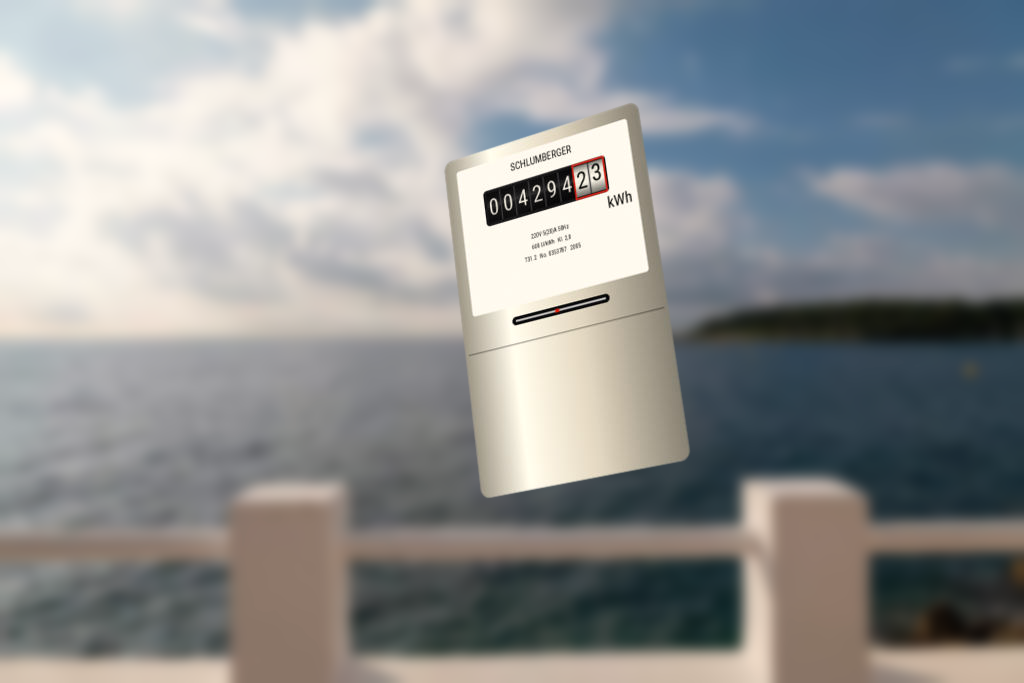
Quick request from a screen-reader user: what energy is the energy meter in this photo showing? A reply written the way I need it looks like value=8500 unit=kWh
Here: value=4294.23 unit=kWh
